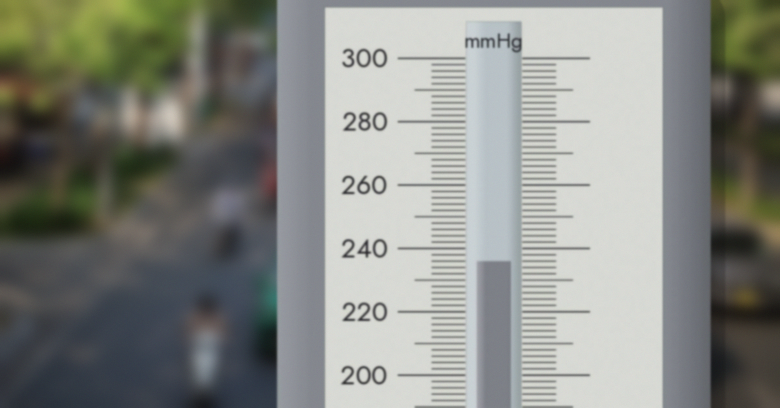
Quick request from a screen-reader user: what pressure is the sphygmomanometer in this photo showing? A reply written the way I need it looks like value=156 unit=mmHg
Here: value=236 unit=mmHg
